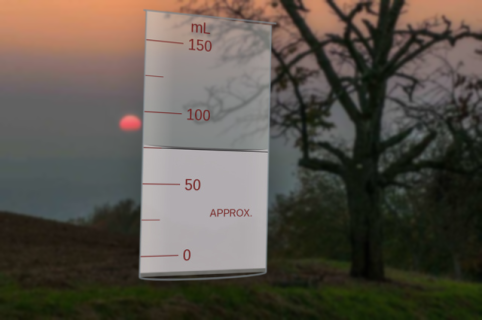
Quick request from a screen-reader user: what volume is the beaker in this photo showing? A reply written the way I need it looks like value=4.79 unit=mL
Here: value=75 unit=mL
